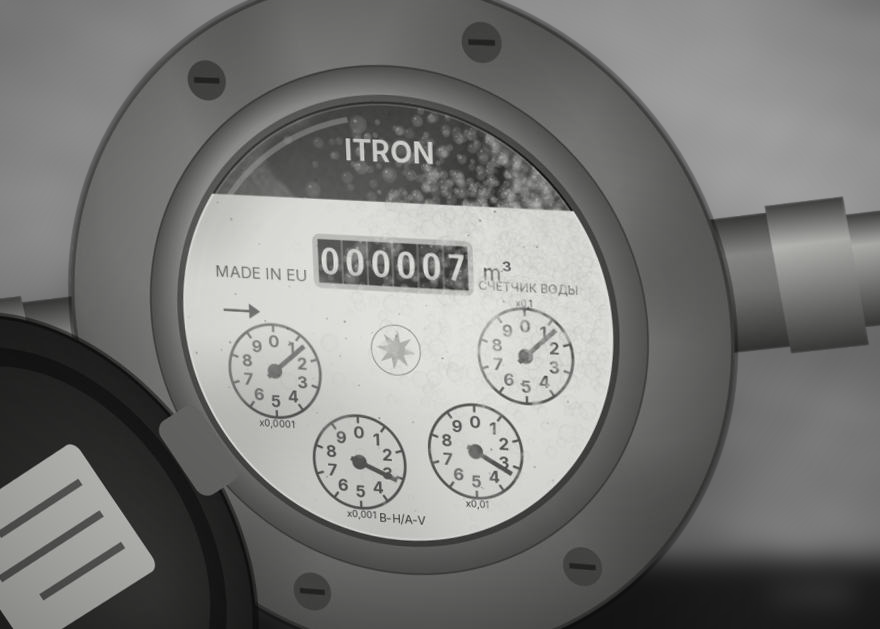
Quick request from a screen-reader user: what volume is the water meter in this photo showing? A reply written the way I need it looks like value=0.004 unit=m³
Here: value=7.1331 unit=m³
